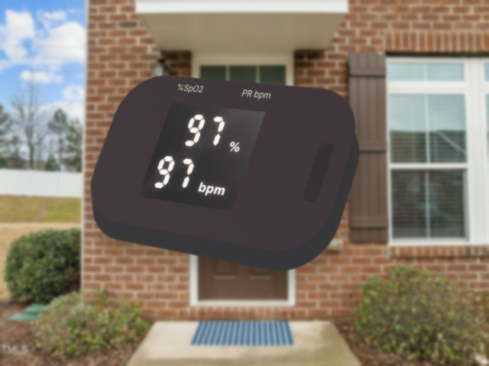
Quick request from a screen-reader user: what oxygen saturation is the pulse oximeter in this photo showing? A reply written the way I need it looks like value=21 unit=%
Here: value=97 unit=%
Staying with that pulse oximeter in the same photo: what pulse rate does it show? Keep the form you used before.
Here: value=97 unit=bpm
